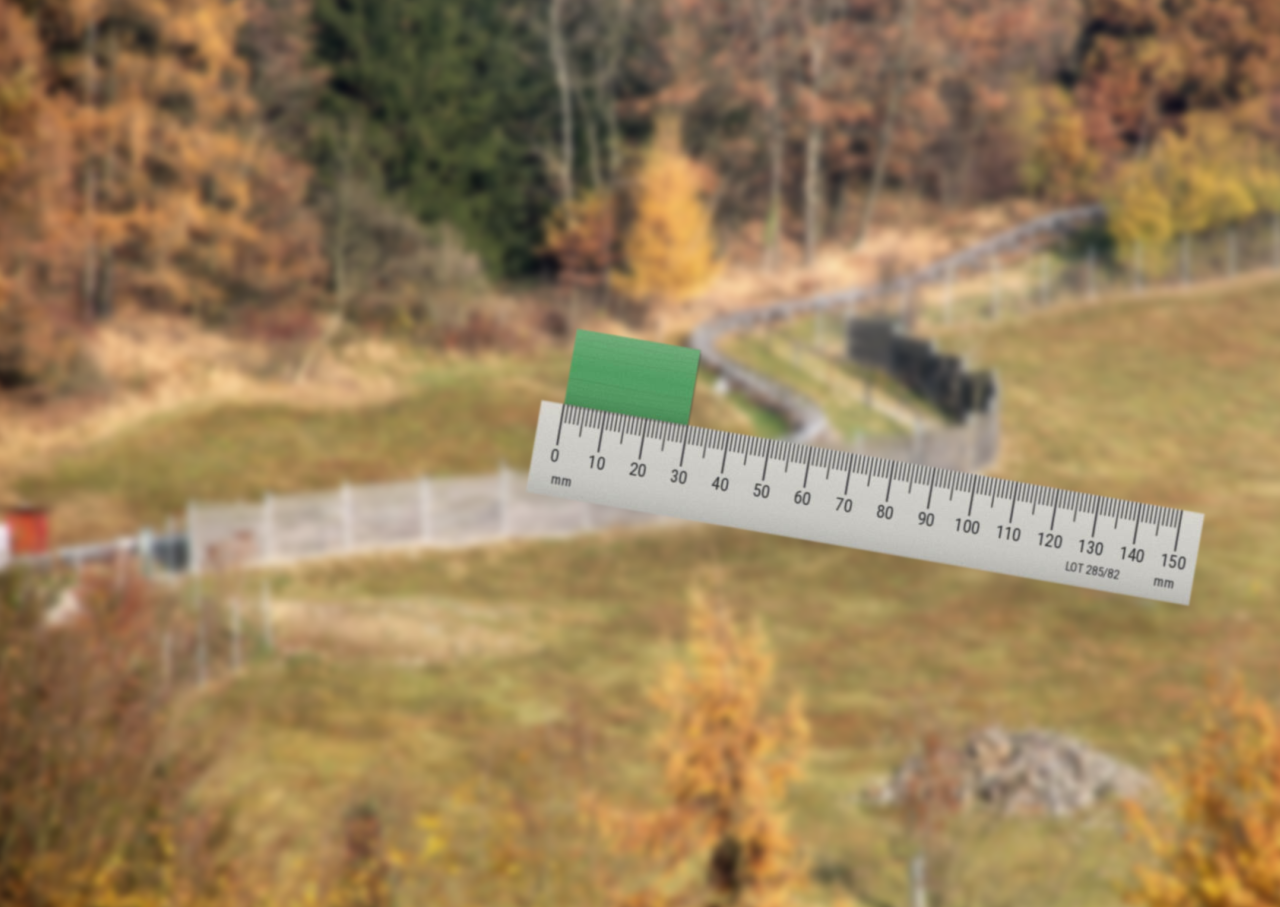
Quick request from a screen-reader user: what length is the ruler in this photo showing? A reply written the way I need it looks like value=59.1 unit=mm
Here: value=30 unit=mm
